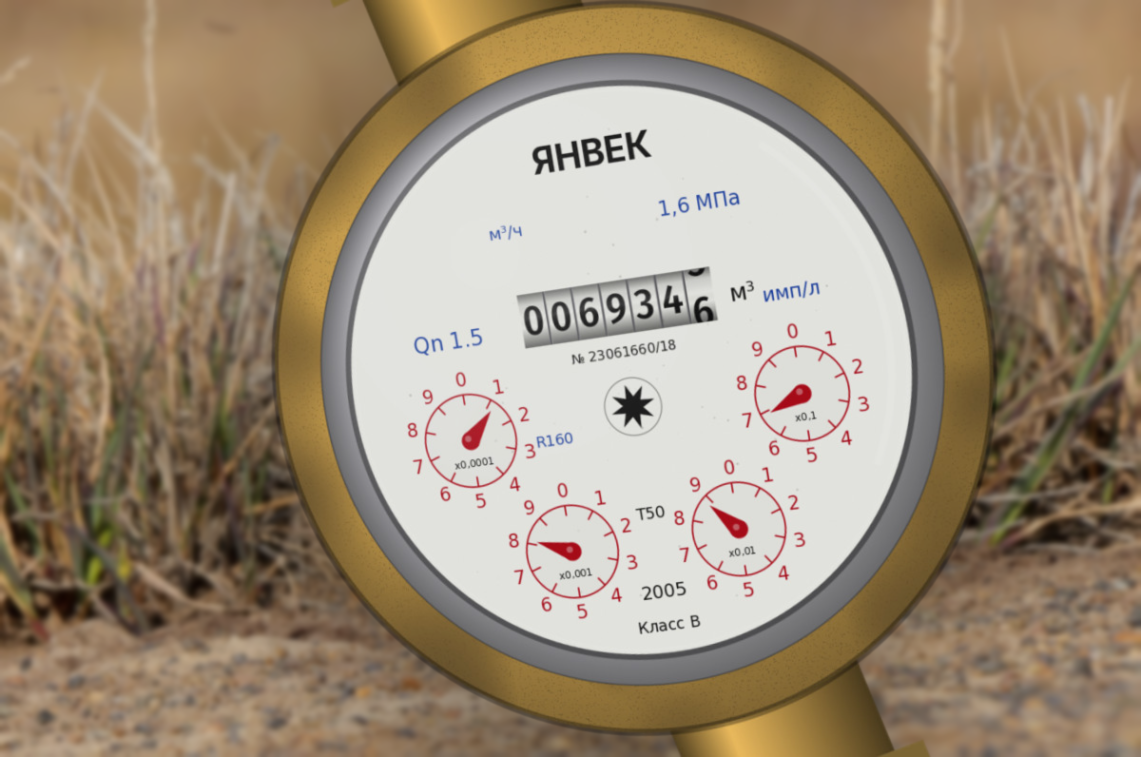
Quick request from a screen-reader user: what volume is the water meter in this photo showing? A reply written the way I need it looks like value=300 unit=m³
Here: value=69345.6881 unit=m³
